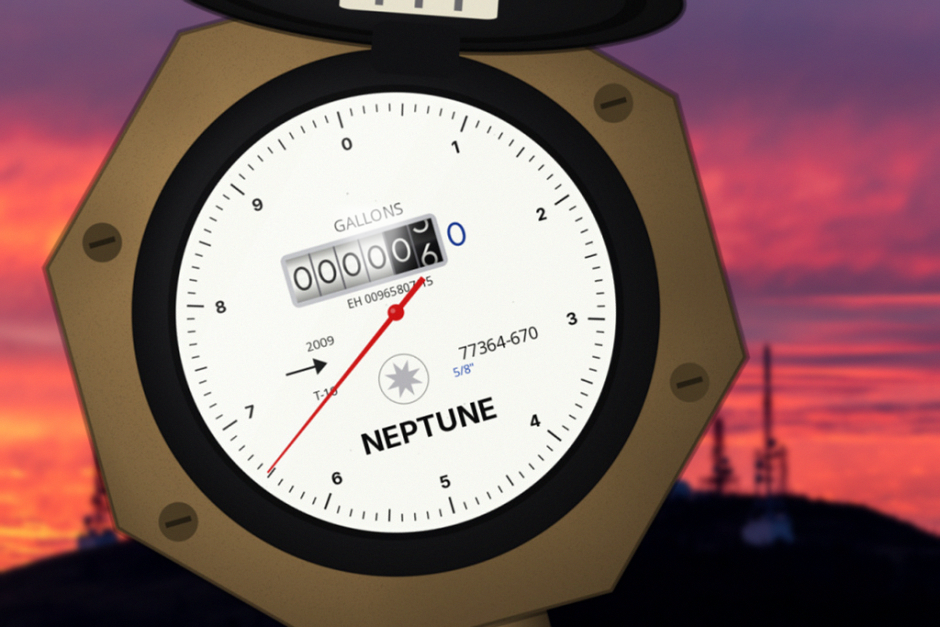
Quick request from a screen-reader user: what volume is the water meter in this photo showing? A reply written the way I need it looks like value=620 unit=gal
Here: value=56.5 unit=gal
